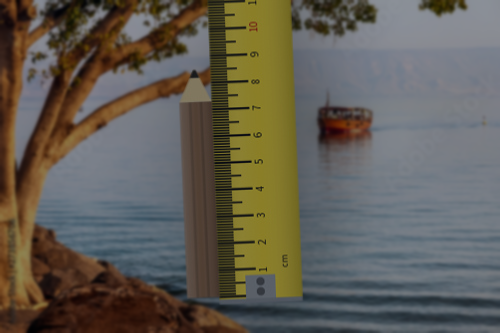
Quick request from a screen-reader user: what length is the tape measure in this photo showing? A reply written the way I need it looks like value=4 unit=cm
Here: value=8.5 unit=cm
